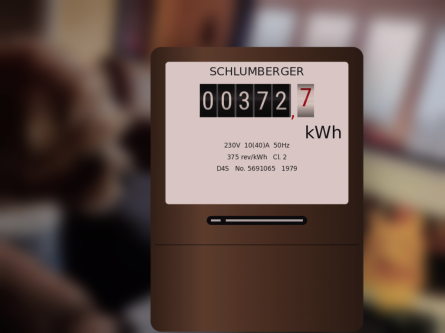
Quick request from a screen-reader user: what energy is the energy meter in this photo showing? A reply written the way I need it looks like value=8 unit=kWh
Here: value=372.7 unit=kWh
